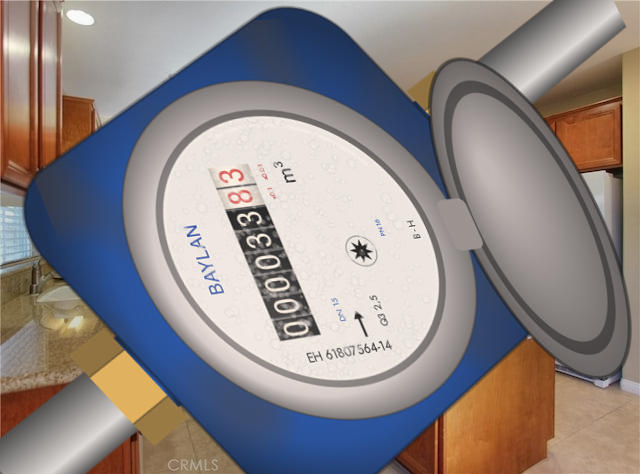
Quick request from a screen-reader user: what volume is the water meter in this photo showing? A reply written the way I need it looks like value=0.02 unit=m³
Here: value=33.83 unit=m³
